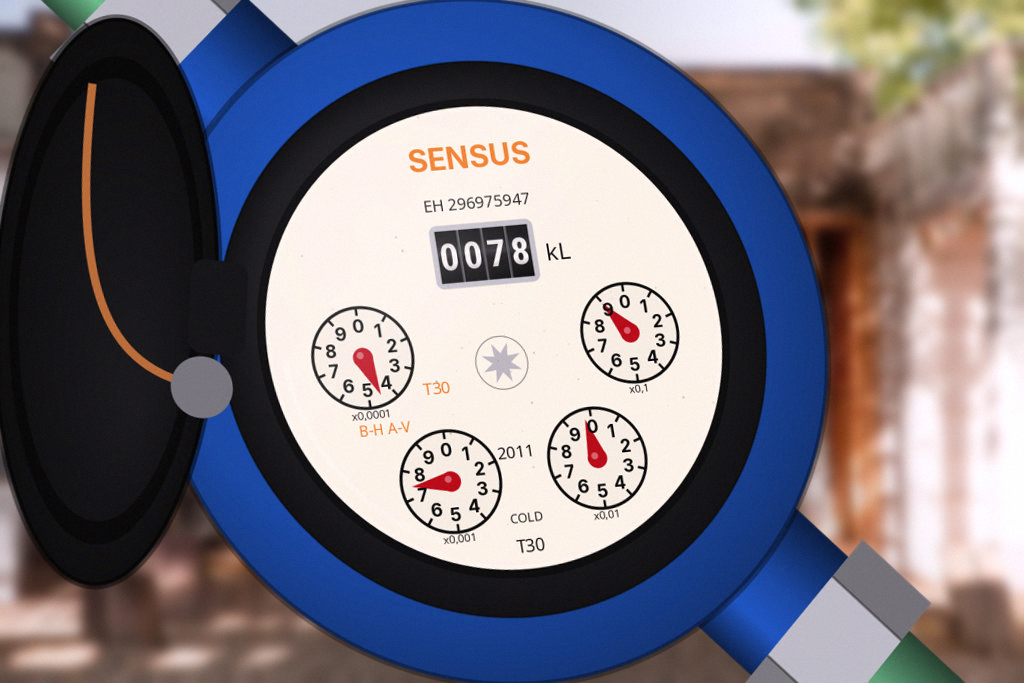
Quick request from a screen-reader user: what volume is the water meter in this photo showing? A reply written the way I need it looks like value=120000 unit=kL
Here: value=78.8974 unit=kL
